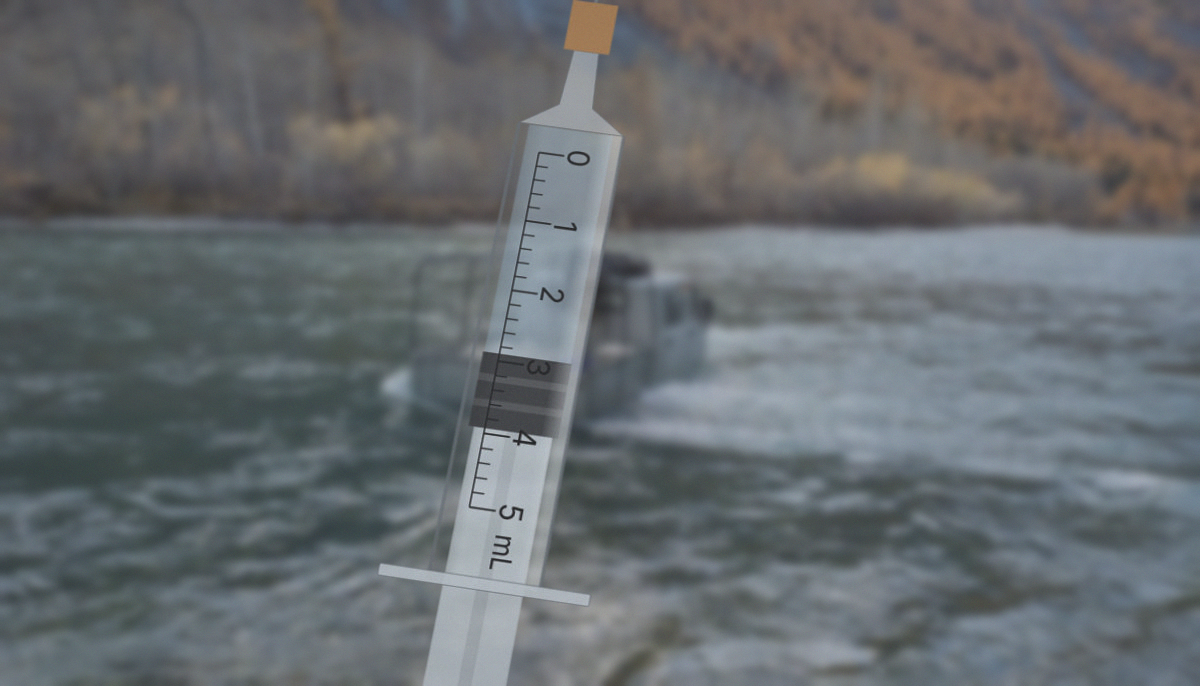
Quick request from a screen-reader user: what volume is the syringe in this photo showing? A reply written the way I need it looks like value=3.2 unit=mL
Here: value=2.9 unit=mL
